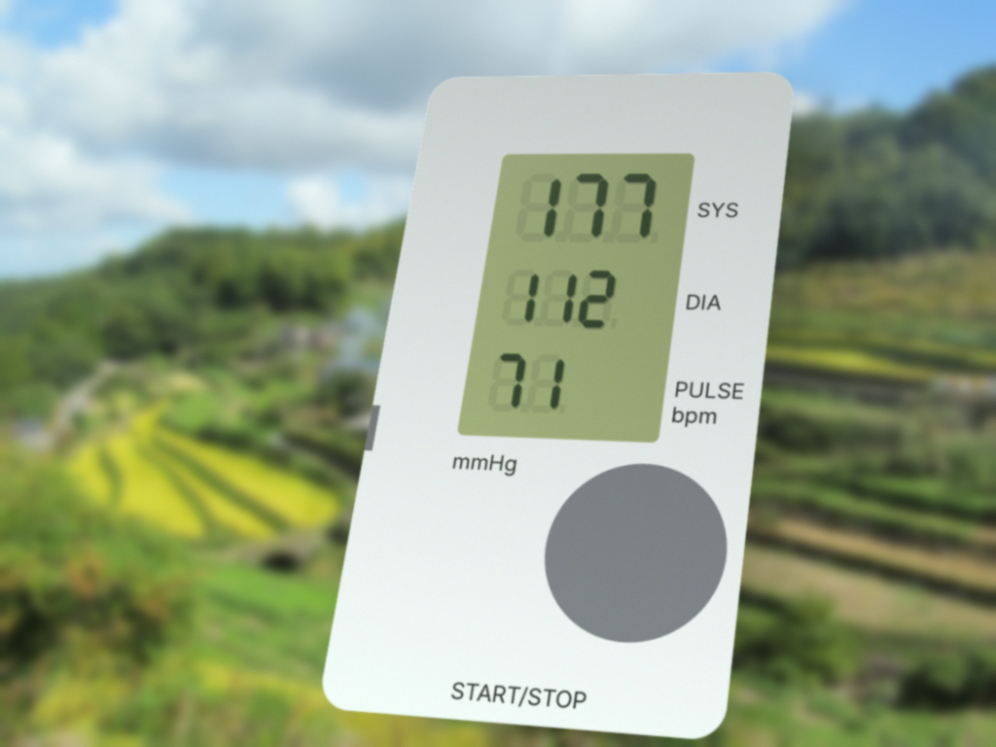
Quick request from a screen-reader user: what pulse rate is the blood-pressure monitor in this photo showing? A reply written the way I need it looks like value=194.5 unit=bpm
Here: value=71 unit=bpm
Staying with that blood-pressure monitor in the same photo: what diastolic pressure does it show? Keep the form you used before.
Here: value=112 unit=mmHg
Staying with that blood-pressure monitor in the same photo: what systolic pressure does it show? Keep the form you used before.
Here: value=177 unit=mmHg
